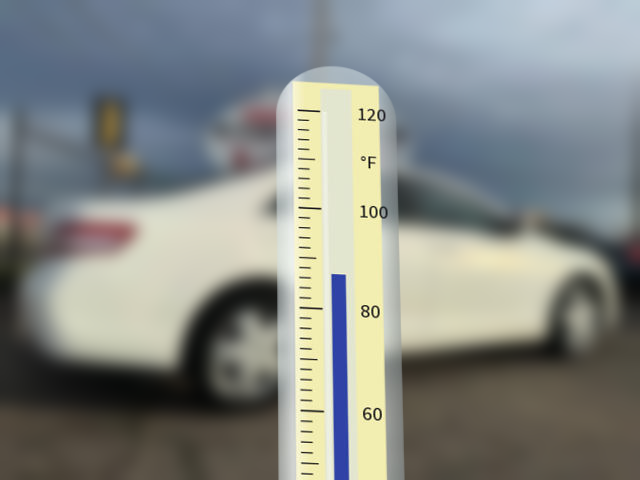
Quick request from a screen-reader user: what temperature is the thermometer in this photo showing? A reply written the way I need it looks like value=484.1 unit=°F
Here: value=87 unit=°F
